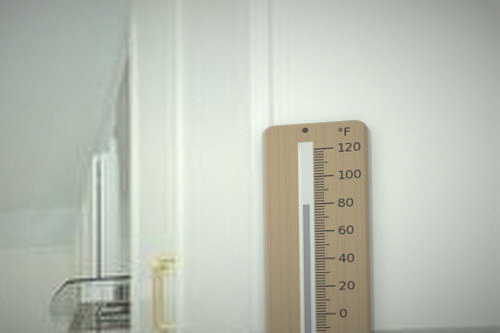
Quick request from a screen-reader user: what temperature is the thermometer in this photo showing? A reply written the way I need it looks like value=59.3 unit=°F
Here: value=80 unit=°F
